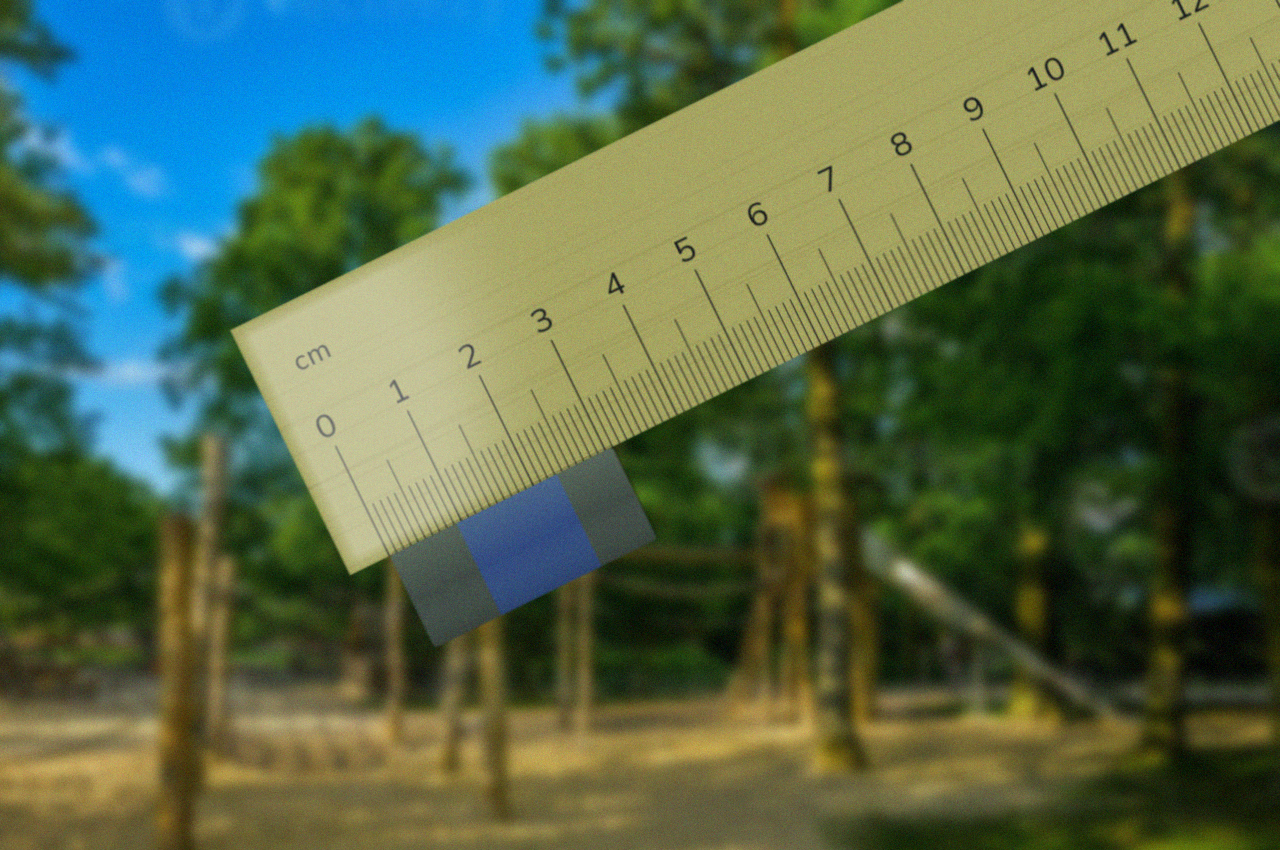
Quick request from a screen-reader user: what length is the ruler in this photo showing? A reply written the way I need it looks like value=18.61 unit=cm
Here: value=3.1 unit=cm
